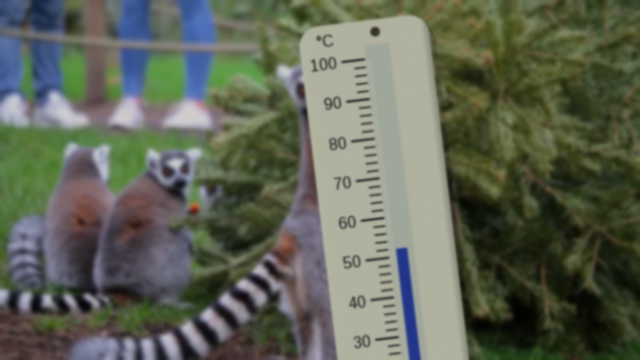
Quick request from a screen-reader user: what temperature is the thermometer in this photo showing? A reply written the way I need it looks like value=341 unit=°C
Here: value=52 unit=°C
